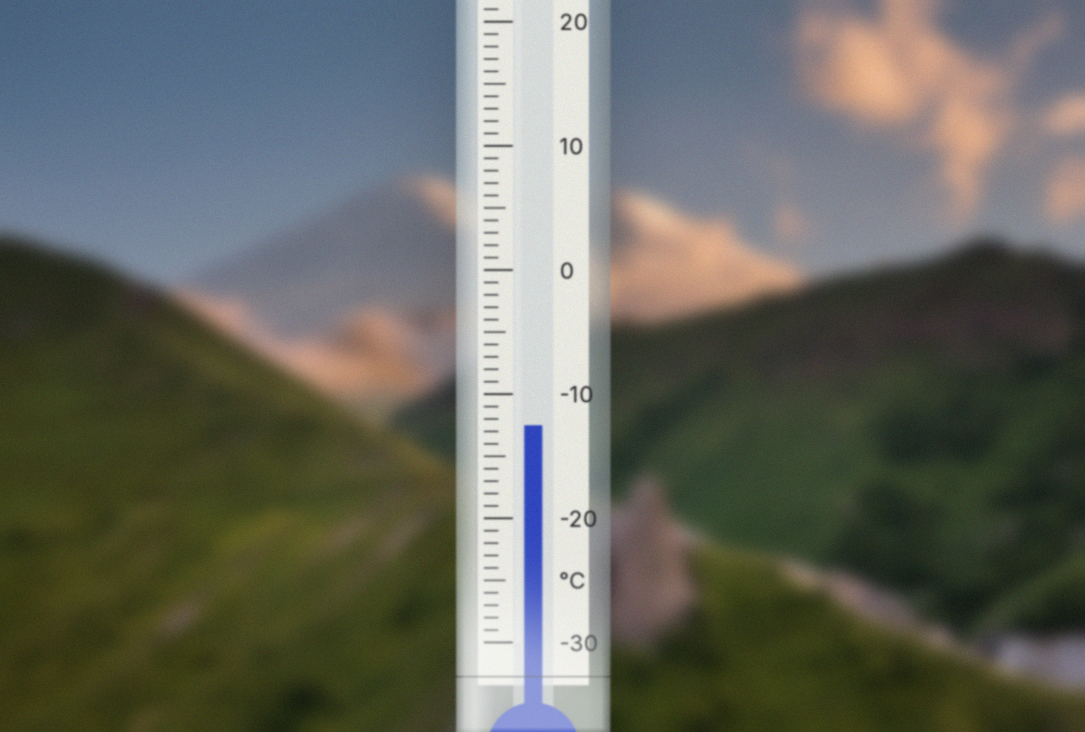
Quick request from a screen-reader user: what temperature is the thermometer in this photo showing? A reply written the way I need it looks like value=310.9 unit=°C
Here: value=-12.5 unit=°C
